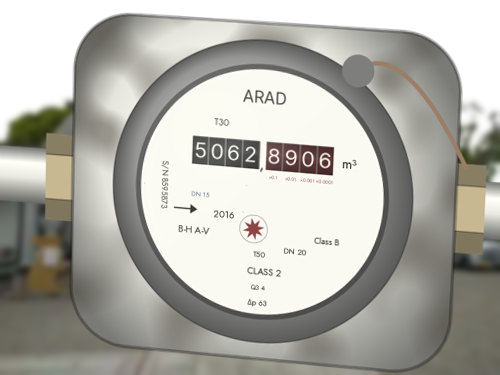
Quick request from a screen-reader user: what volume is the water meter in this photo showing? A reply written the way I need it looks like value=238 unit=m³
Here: value=5062.8906 unit=m³
